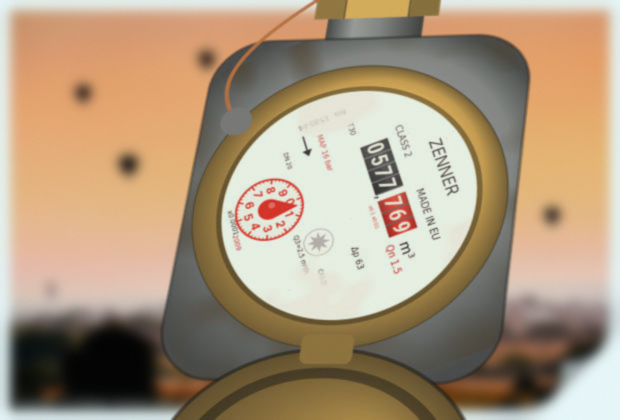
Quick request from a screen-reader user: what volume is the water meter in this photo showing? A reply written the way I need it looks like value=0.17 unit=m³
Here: value=577.7690 unit=m³
